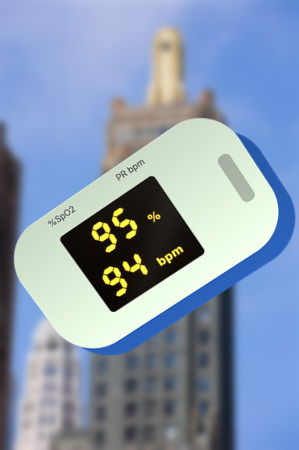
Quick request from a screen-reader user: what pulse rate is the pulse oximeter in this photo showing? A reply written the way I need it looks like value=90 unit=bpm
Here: value=94 unit=bpm
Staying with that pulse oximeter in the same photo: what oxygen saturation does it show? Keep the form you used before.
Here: value=95 unit=%
